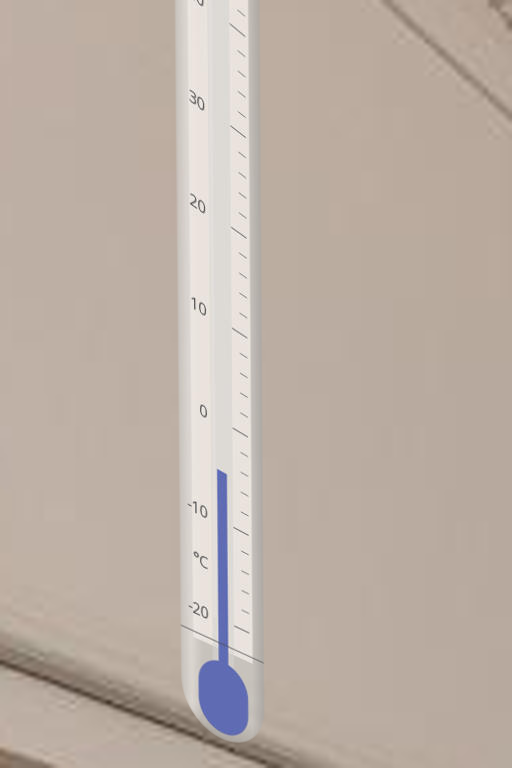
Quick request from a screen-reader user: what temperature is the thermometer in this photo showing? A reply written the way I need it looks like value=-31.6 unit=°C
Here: value=-5 unit=°C
